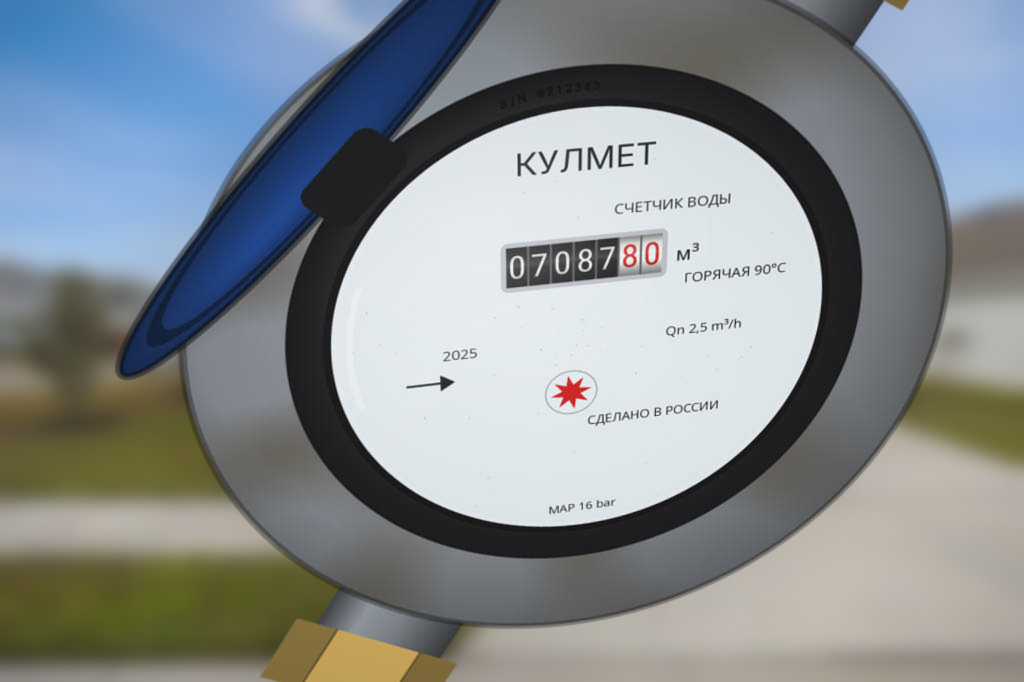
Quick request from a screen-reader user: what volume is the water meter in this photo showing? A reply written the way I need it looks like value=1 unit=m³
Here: value=7087.80 unit=m³
